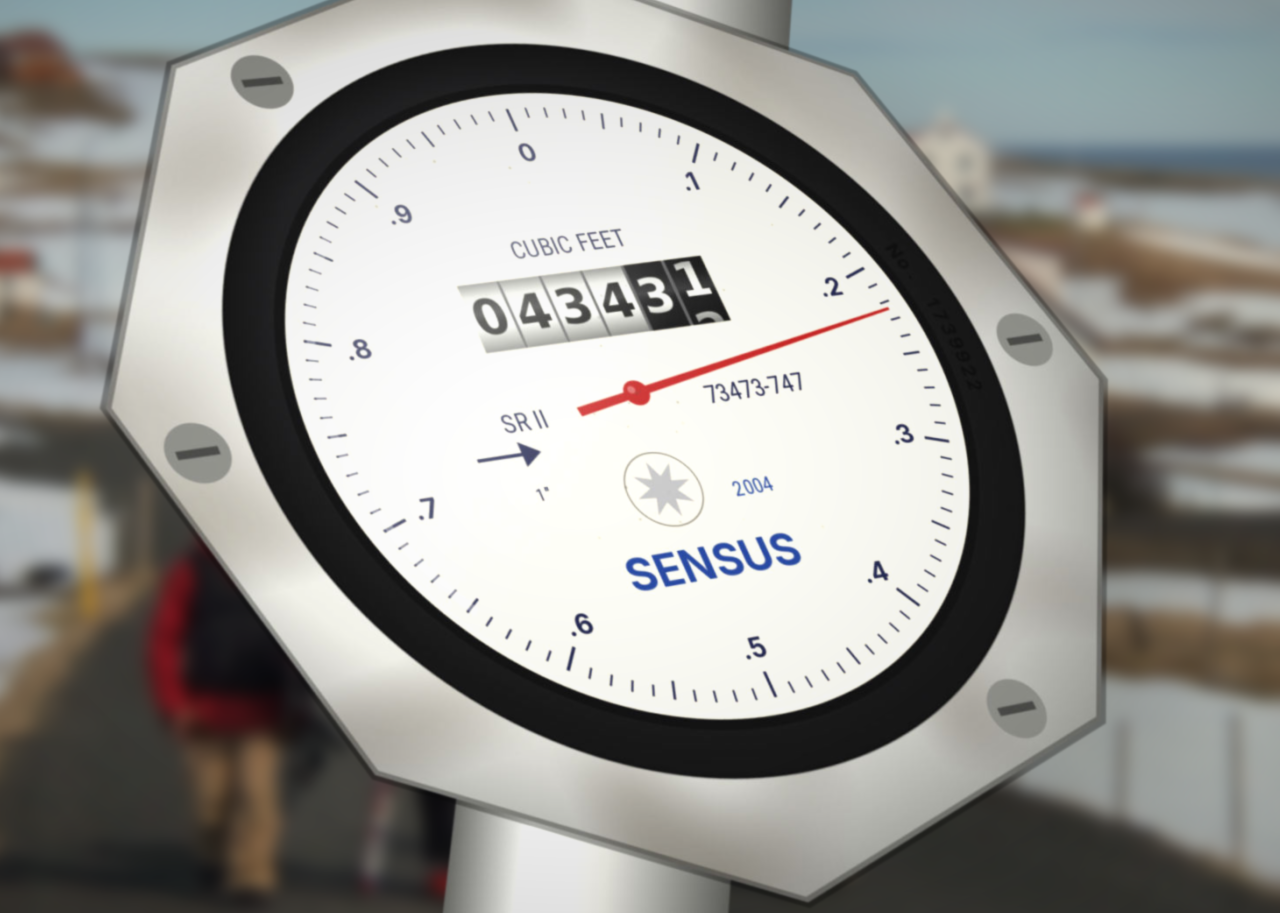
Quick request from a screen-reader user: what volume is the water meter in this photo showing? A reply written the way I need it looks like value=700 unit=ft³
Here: value=43431.22 unit=ft³
